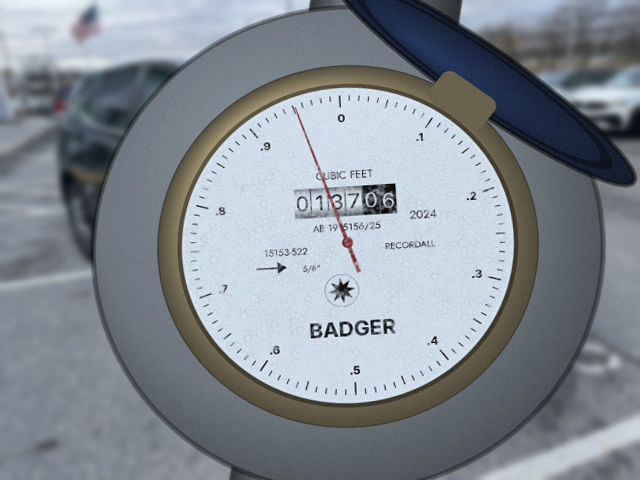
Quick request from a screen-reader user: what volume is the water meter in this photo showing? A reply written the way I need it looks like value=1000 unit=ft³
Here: value=13705.95 unit=ft³
